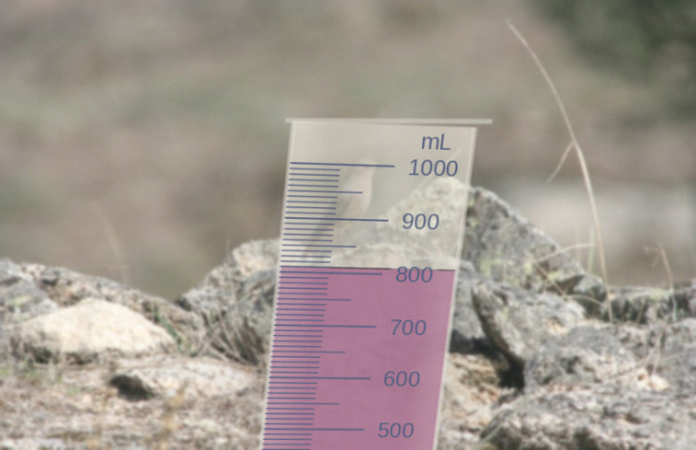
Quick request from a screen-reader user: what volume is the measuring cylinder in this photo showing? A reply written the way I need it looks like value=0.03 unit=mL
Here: value=810 unit=mL
